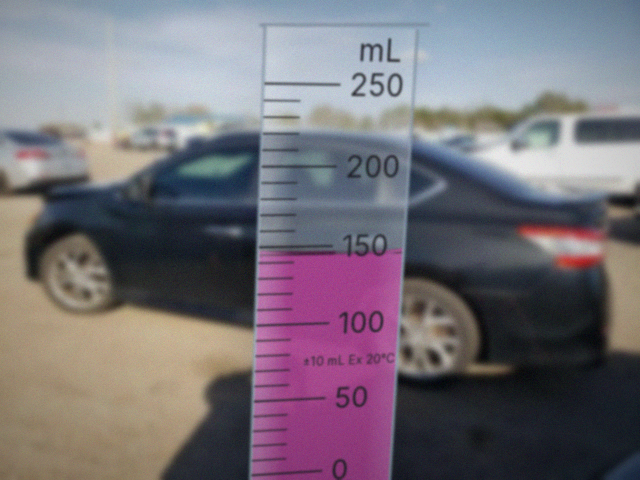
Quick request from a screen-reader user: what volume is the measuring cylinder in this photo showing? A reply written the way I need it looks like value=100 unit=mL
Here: value=145 unit=mL
